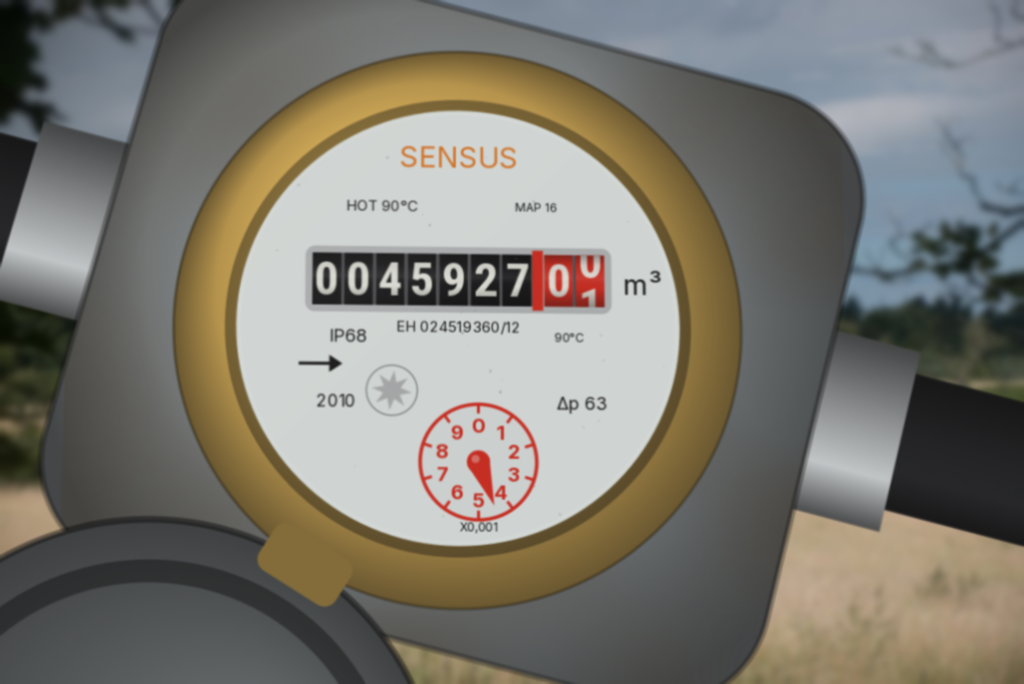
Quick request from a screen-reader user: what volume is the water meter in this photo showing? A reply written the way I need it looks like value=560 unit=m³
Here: value=45927.004 unit=m³
